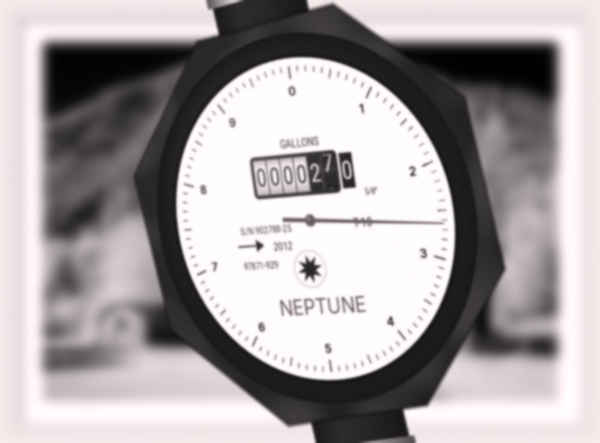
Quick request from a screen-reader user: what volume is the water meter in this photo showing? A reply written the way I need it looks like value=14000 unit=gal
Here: value=272.6 unit=gal
